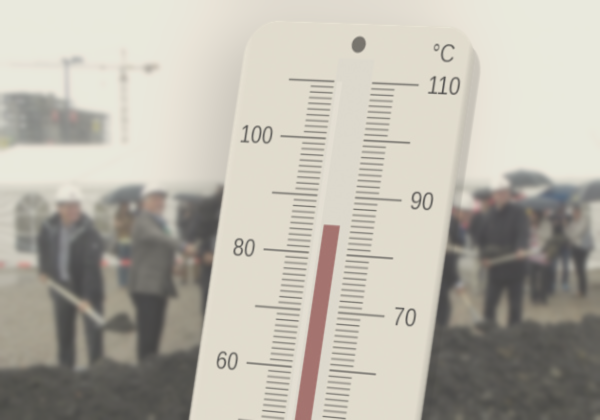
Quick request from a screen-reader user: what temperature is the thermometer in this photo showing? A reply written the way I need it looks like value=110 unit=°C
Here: value=85 unit=°C
